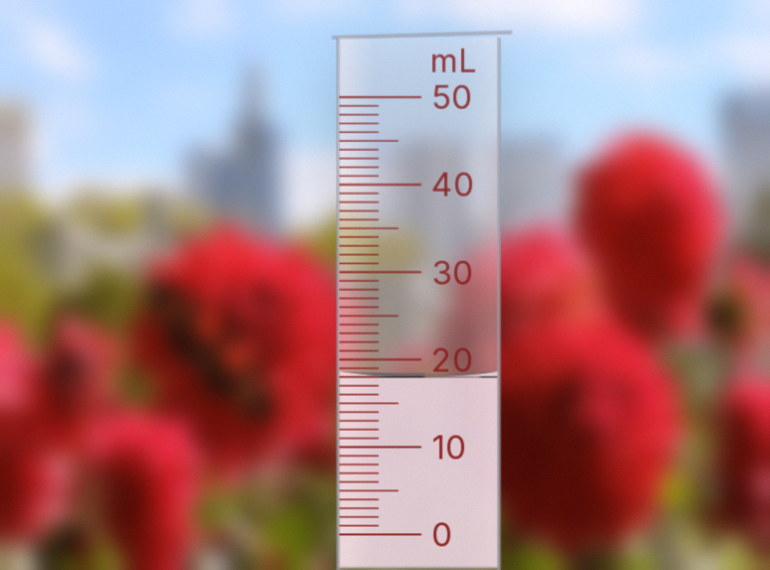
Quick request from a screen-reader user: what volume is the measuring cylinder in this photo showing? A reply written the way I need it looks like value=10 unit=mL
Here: value=18 unit=mL
